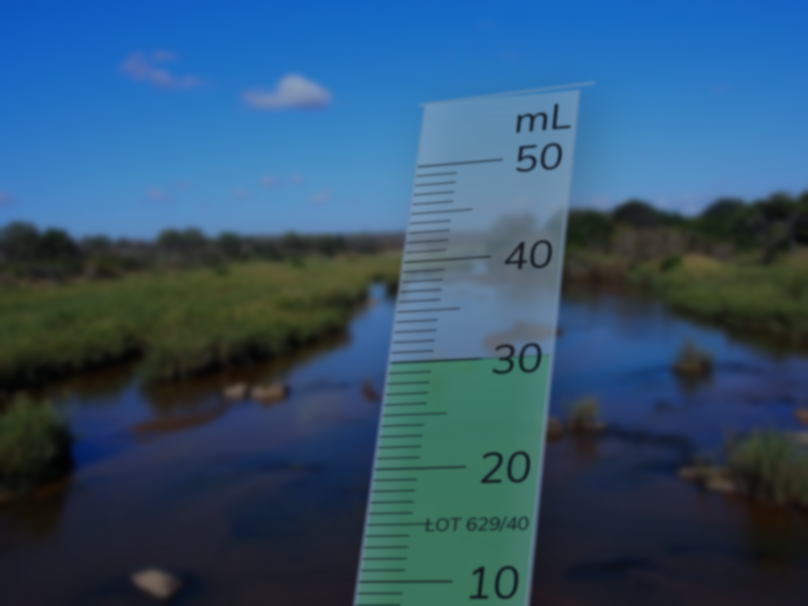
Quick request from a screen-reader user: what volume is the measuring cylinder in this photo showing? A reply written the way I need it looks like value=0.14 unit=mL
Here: value=30 unit=mL
